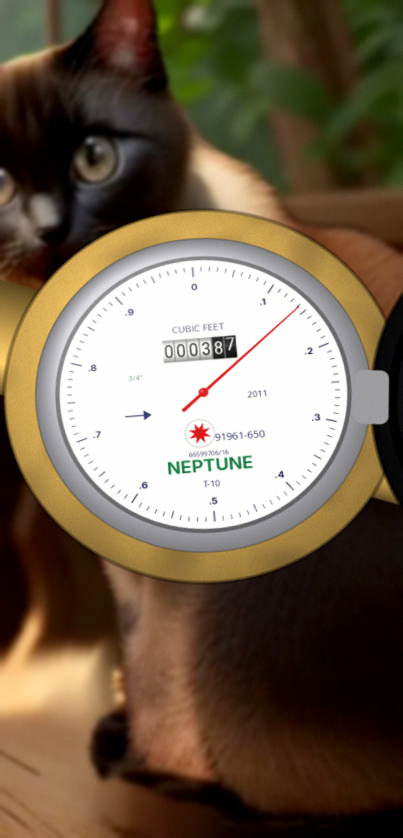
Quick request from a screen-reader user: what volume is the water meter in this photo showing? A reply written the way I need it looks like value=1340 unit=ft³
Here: value=387.14 unit=ft³
